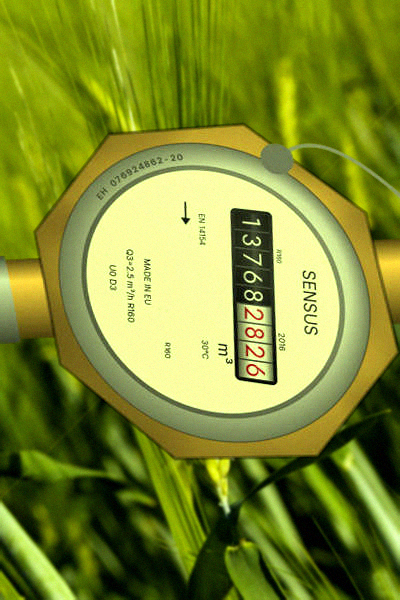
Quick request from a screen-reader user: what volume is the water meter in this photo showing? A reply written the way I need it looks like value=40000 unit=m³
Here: value=13768.2826 unit=m³
